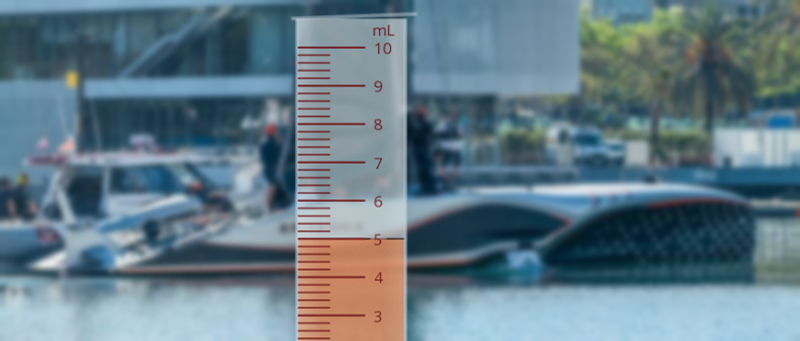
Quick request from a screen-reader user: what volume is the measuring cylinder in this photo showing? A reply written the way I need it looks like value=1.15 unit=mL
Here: value=5 unit=mL
